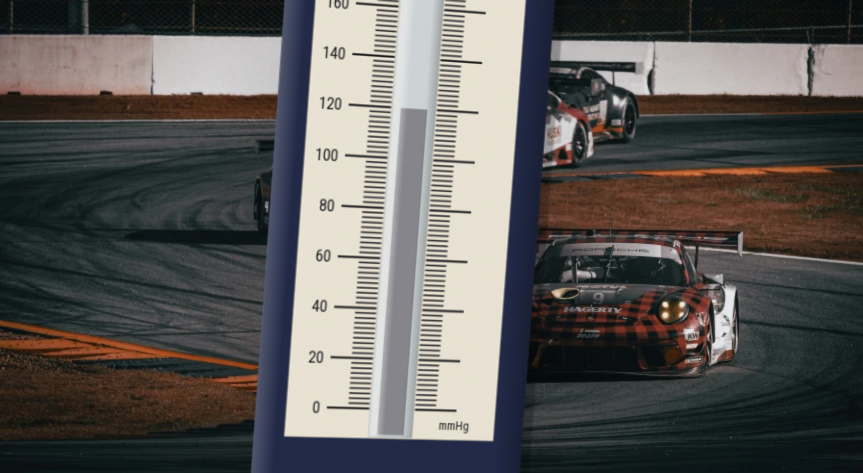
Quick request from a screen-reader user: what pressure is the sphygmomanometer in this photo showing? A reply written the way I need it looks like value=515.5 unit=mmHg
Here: value=120 unit=mmHg
